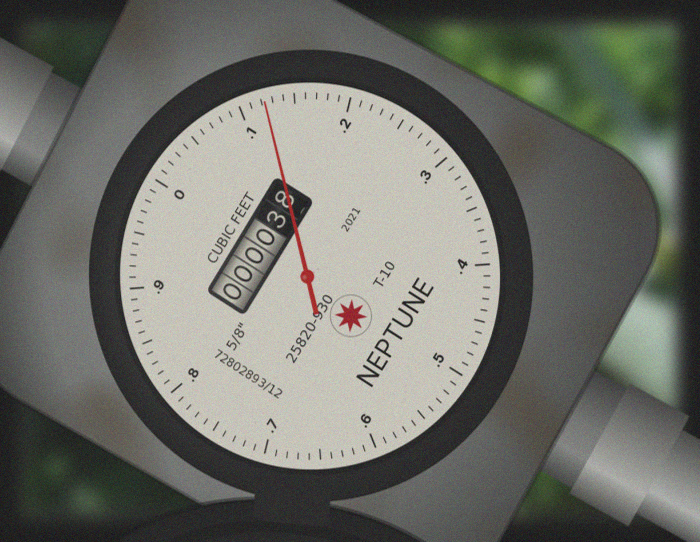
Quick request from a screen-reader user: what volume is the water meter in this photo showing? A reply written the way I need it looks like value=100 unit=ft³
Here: value=38.12 unit=ft³
